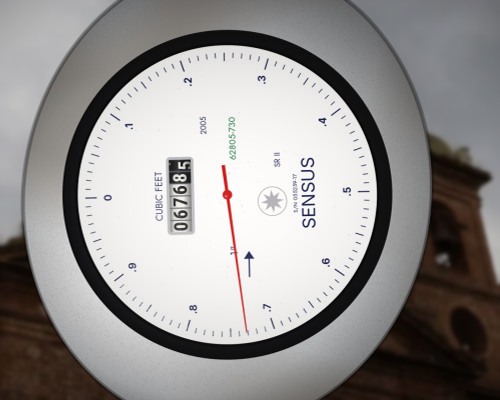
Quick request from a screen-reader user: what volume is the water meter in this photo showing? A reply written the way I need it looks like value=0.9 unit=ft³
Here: value=67684.73 unit=ft³
